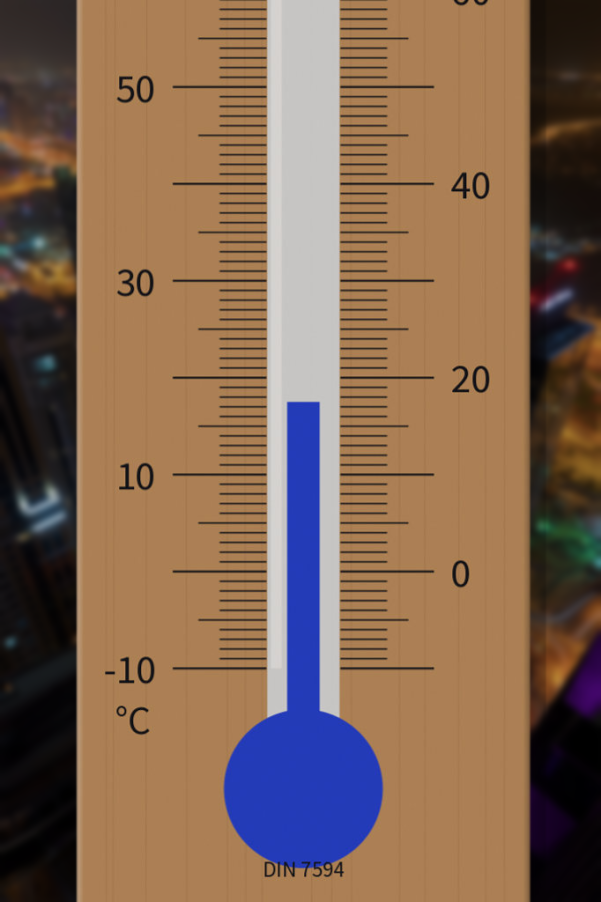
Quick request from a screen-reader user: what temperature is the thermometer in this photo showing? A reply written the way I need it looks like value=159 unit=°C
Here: value=17.5 unit=°C
